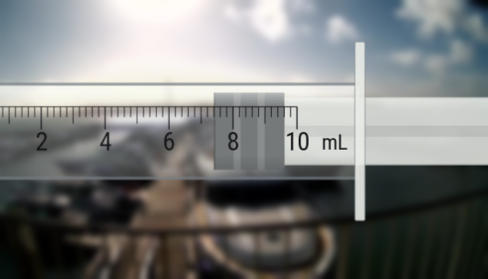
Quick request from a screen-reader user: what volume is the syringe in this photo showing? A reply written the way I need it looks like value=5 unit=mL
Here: value=7.4 unit=mL
